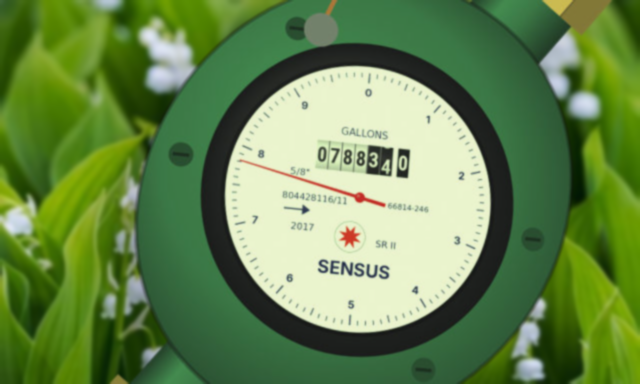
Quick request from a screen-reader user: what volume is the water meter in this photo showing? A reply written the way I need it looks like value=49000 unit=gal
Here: value=788337.8 unit=gal
